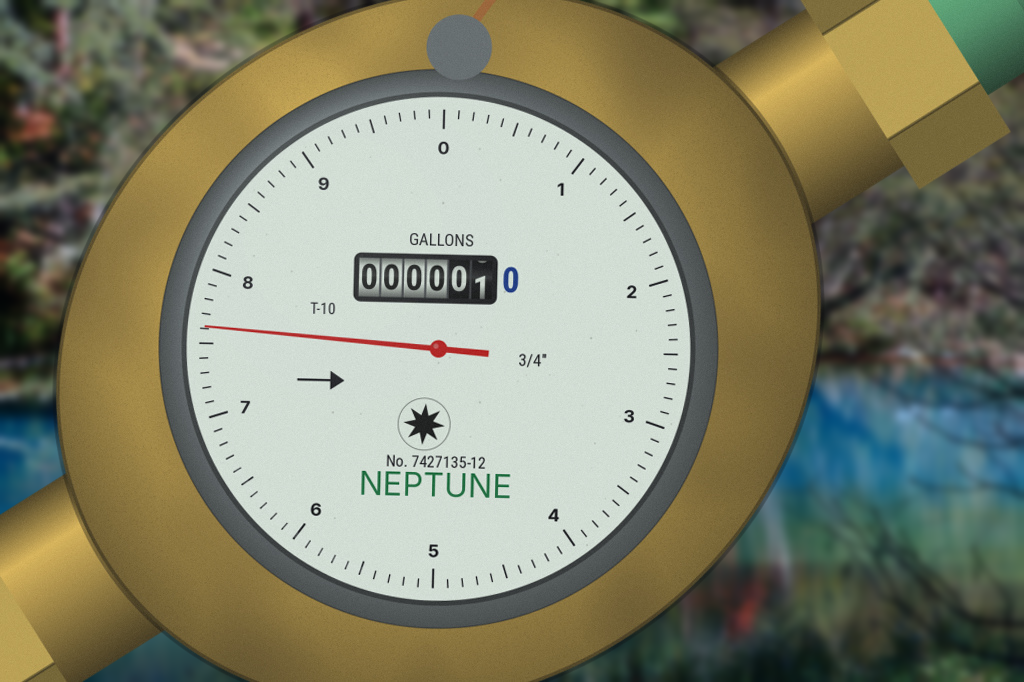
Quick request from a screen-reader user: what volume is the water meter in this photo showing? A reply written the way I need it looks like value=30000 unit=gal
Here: value=7.6 unit=gal
